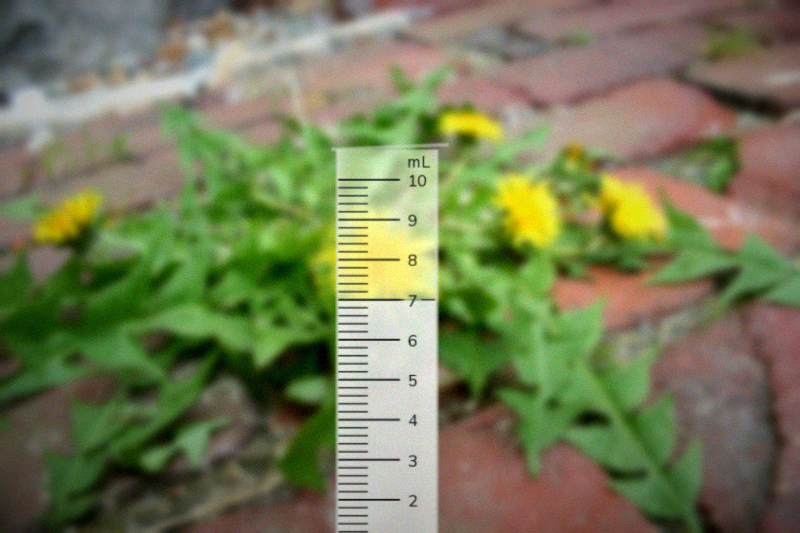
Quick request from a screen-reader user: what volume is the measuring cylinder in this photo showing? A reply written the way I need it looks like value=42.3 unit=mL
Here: value=7 unit=mL
